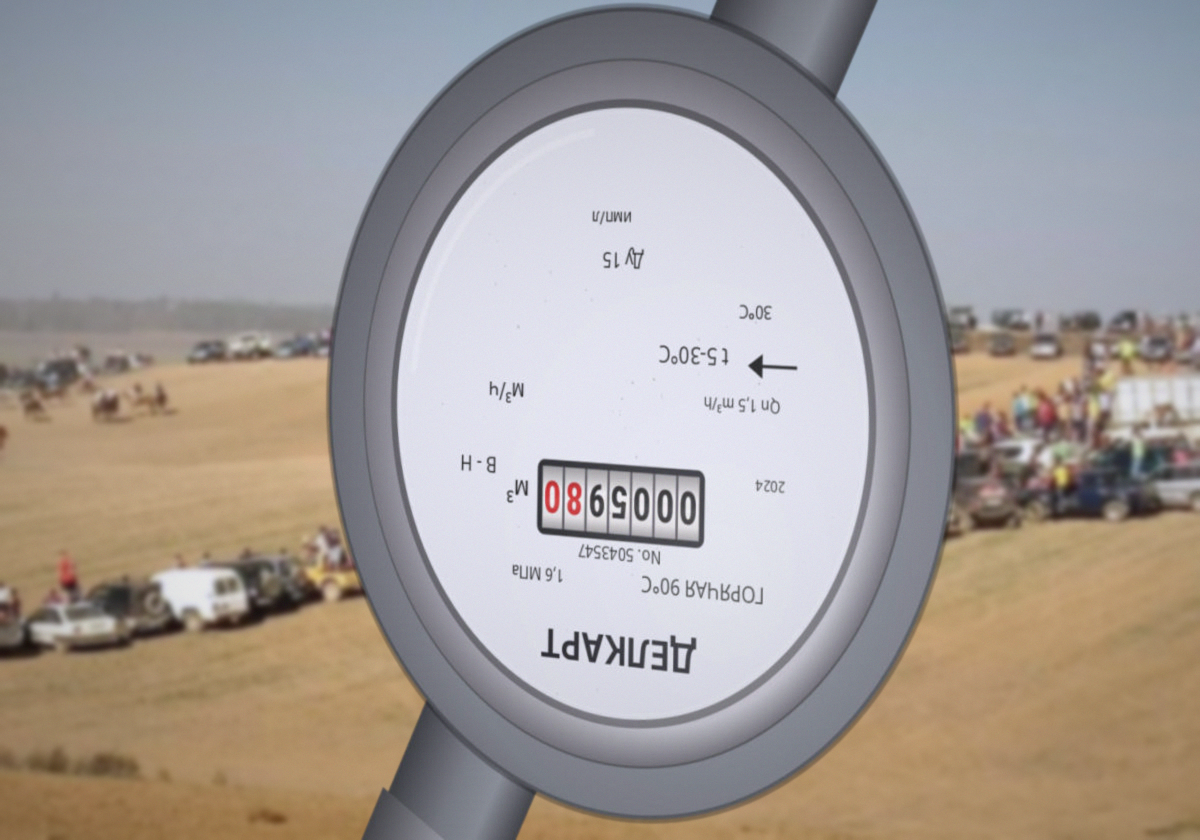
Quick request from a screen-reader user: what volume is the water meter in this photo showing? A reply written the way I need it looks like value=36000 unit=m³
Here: value=59.80 unit=m³
